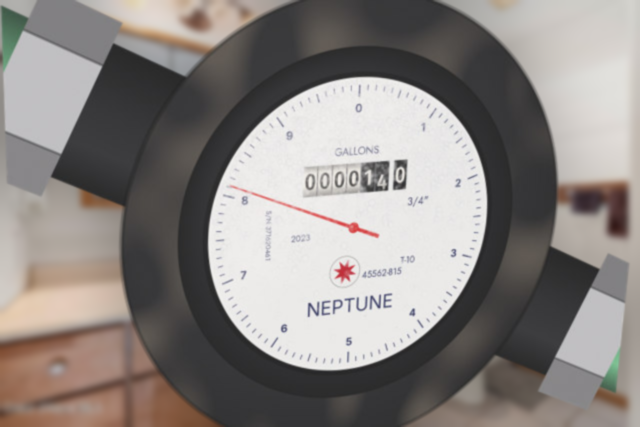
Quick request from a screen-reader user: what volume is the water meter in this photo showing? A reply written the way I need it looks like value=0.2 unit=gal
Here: value=138.1 unit=gal
